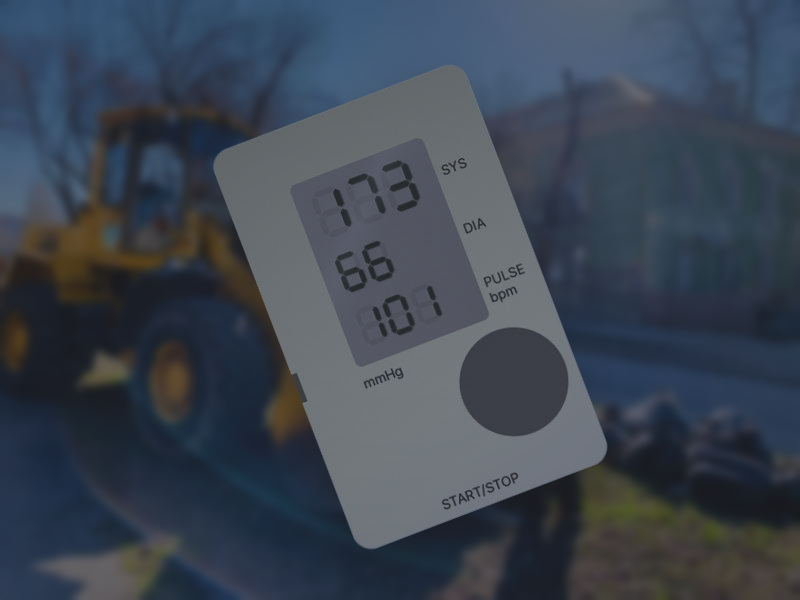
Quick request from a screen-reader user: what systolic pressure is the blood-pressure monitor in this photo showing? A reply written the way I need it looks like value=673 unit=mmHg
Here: value=173 unit=mmHg
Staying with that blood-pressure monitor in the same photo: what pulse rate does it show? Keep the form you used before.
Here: value=101 unit=bpm
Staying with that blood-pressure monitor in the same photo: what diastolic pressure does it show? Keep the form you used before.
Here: value=66 unit=mmHg
